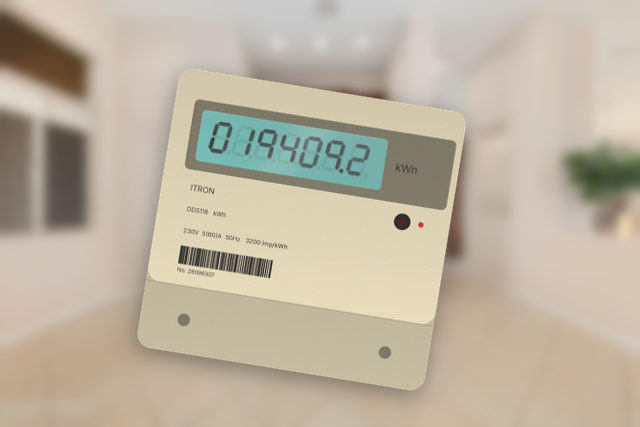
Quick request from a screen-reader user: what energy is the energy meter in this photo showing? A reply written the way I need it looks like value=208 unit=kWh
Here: value=19409.2 unit=kWh
